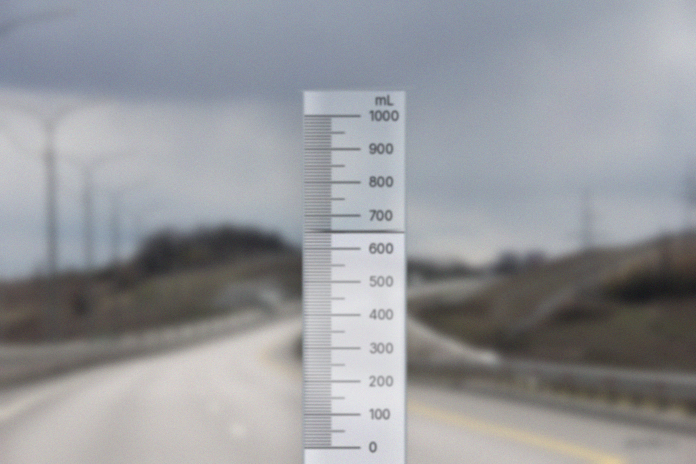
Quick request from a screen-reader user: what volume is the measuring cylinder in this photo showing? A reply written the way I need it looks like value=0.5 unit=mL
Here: value=650 unit=mL
